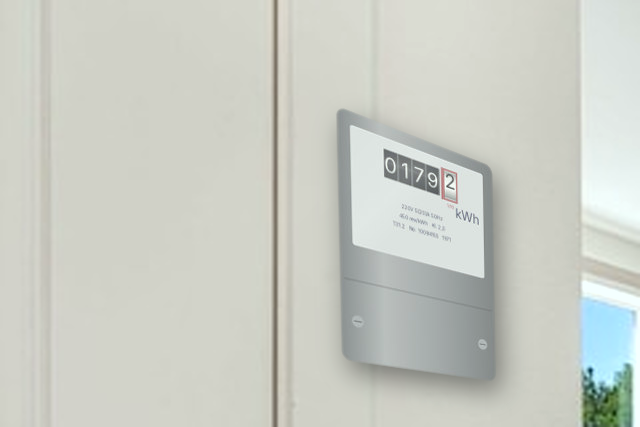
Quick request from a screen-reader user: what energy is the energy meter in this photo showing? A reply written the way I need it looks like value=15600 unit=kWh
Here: value=179.2 unit=kWh
